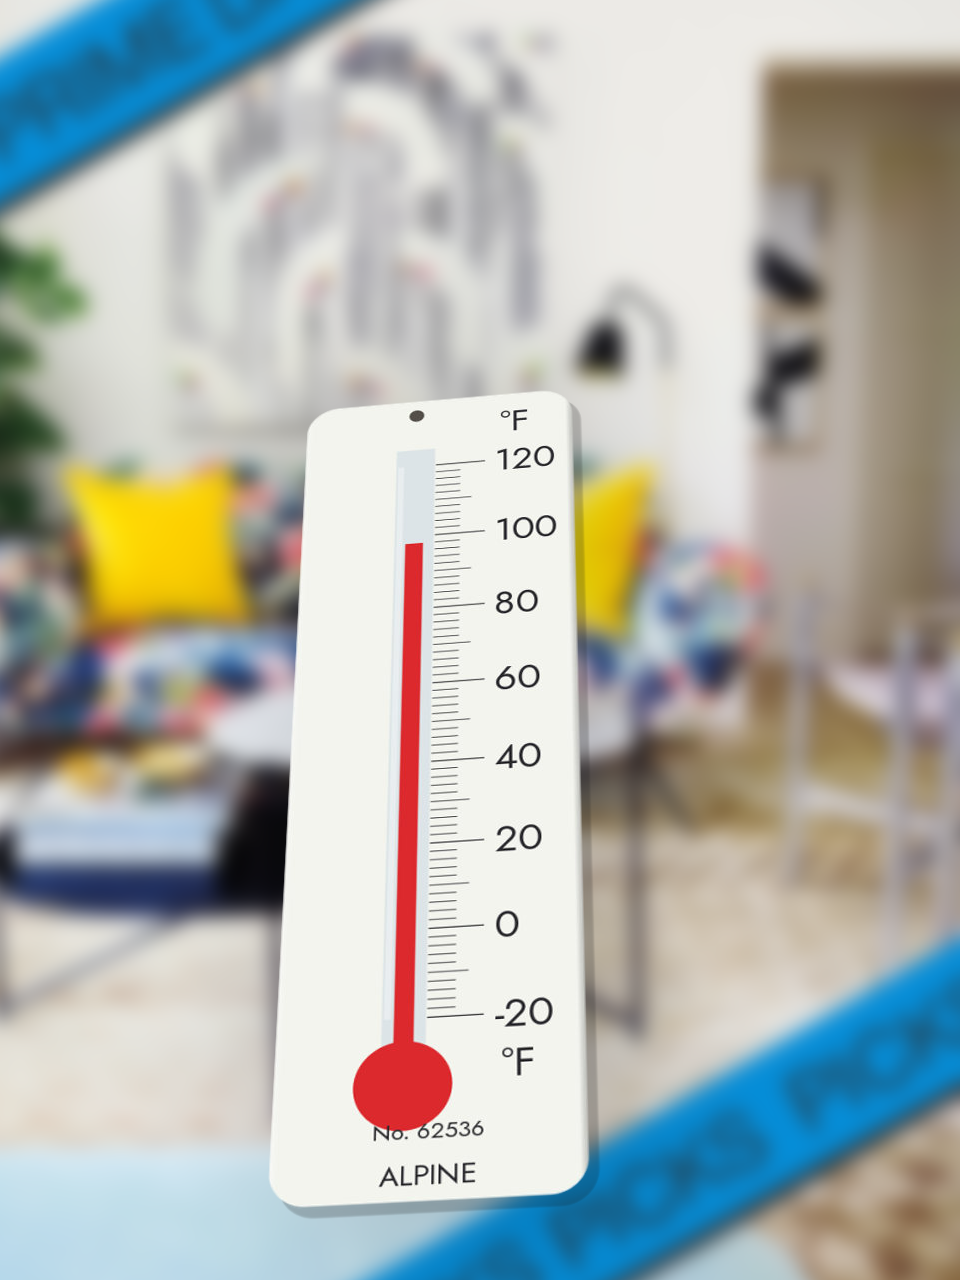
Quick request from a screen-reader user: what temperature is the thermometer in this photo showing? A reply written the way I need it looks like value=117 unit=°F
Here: value=98 unit=°F
